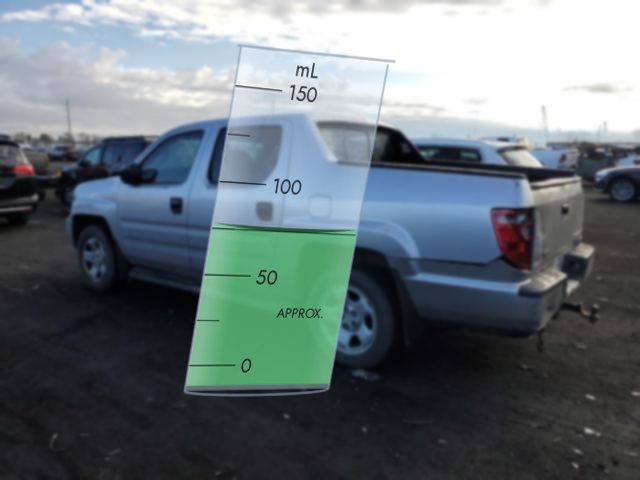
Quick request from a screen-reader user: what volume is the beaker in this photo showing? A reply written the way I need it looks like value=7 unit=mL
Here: value=75 unit=mL
